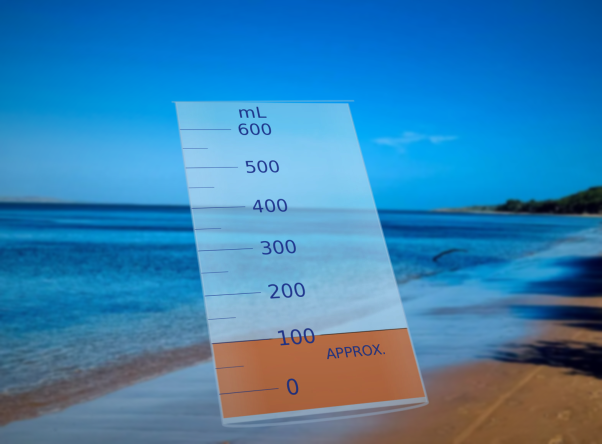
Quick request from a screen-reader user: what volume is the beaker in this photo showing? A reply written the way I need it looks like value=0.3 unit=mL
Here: value=100 unit=mL
